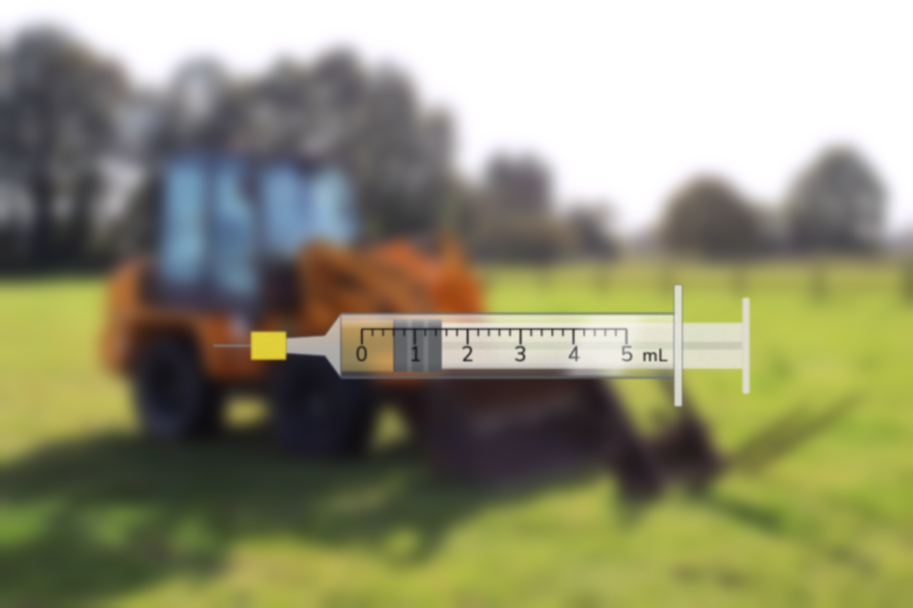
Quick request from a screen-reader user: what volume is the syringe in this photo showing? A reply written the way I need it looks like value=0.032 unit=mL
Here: value=0.6 unit=mL
